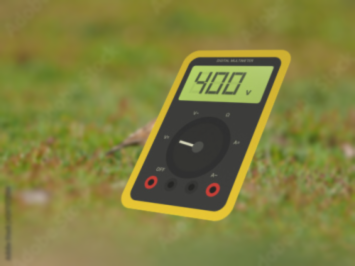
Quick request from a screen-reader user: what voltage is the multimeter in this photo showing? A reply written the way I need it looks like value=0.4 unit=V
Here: value=400 unit=V
